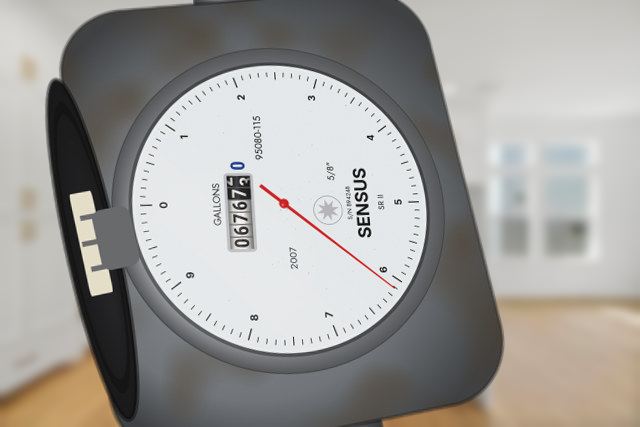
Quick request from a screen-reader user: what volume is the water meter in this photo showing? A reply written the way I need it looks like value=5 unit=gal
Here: value=676726.1 unit=gal
